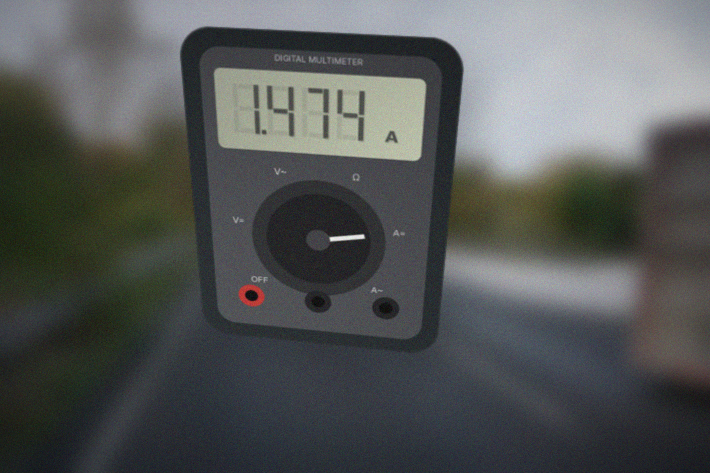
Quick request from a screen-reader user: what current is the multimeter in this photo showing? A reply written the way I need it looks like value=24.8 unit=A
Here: value=1.474 unit=A
